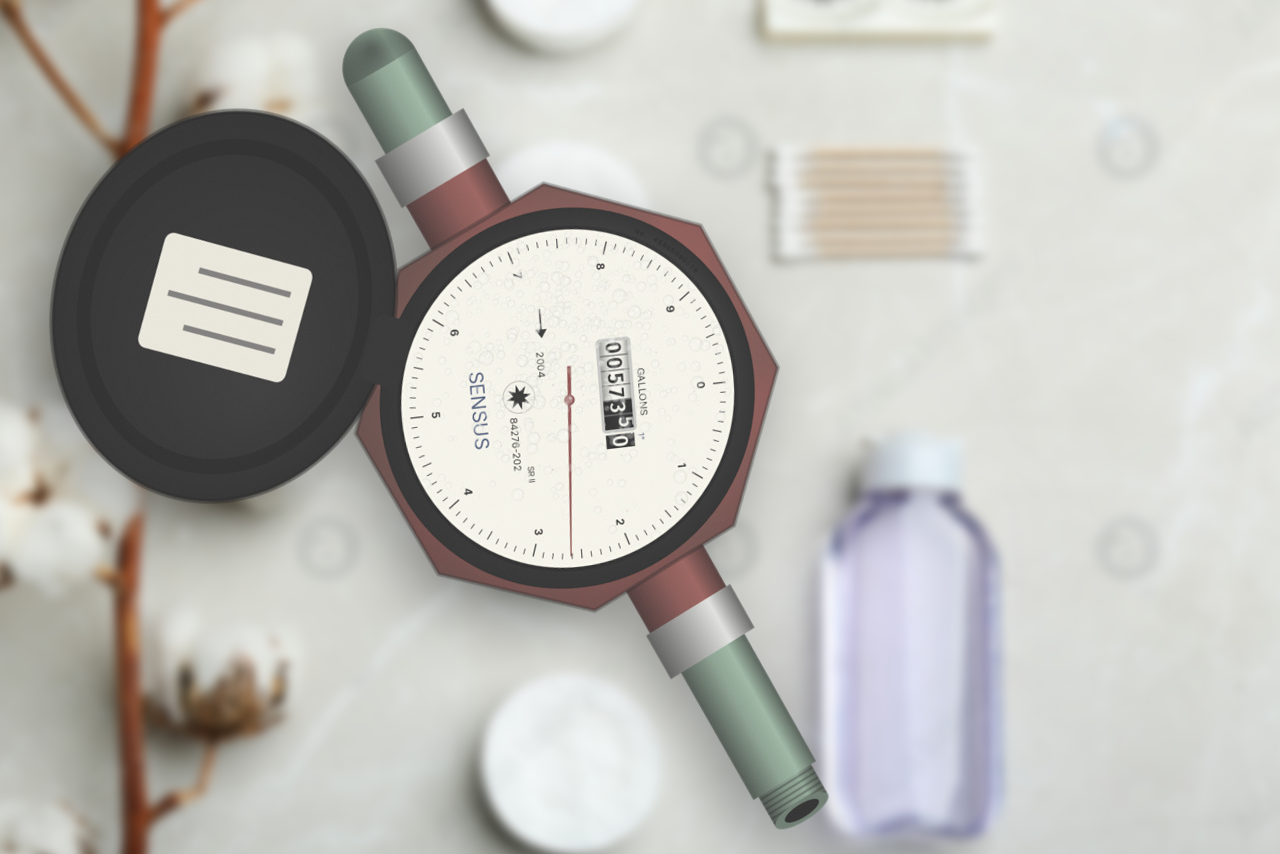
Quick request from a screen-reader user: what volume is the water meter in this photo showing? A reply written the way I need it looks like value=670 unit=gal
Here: value=57352.6 unit=gal
